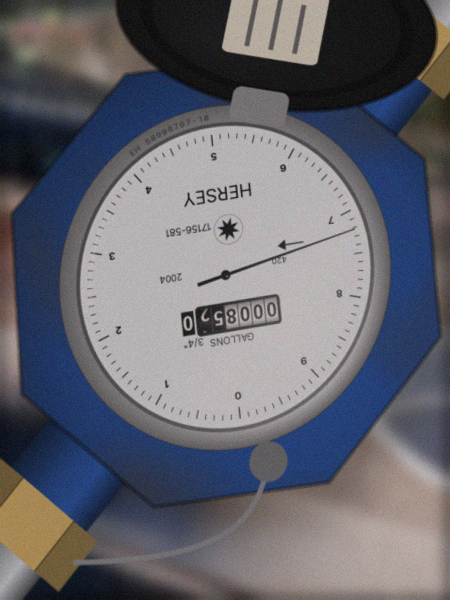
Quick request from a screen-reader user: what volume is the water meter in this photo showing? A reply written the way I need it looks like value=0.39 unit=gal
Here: value=8517.2 unit=gal
